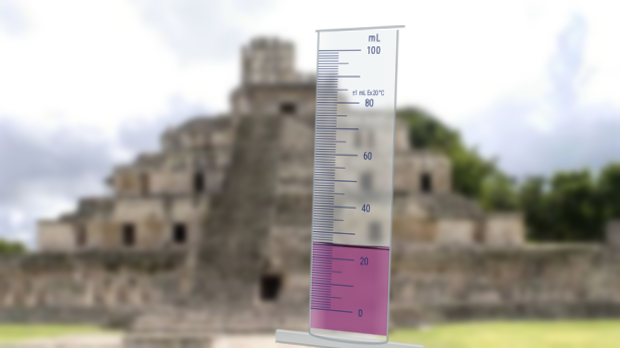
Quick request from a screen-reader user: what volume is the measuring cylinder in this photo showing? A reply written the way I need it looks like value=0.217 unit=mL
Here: value=25 unit=mL
